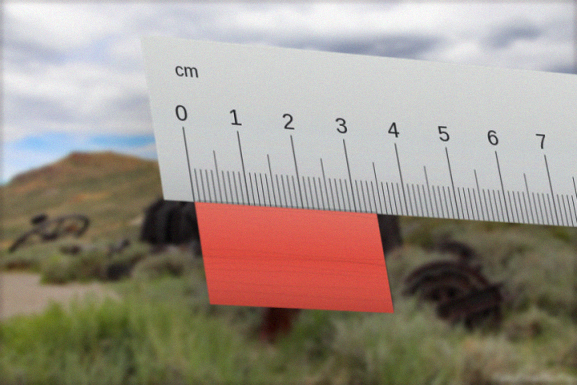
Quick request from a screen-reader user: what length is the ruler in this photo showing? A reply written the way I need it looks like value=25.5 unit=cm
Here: value=3.4 unit=cm
